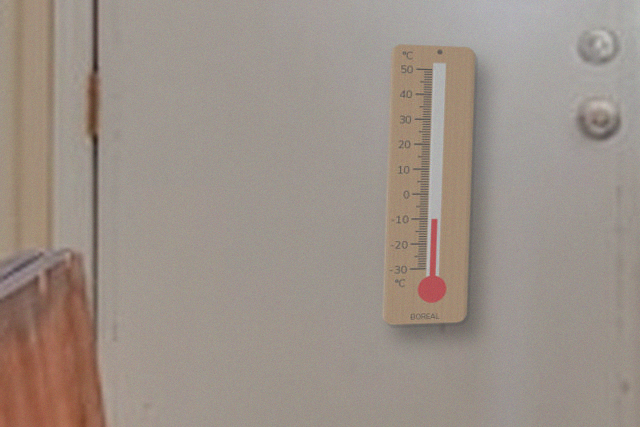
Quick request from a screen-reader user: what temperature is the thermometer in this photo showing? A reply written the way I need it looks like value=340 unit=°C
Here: value=-10 unit=°C
